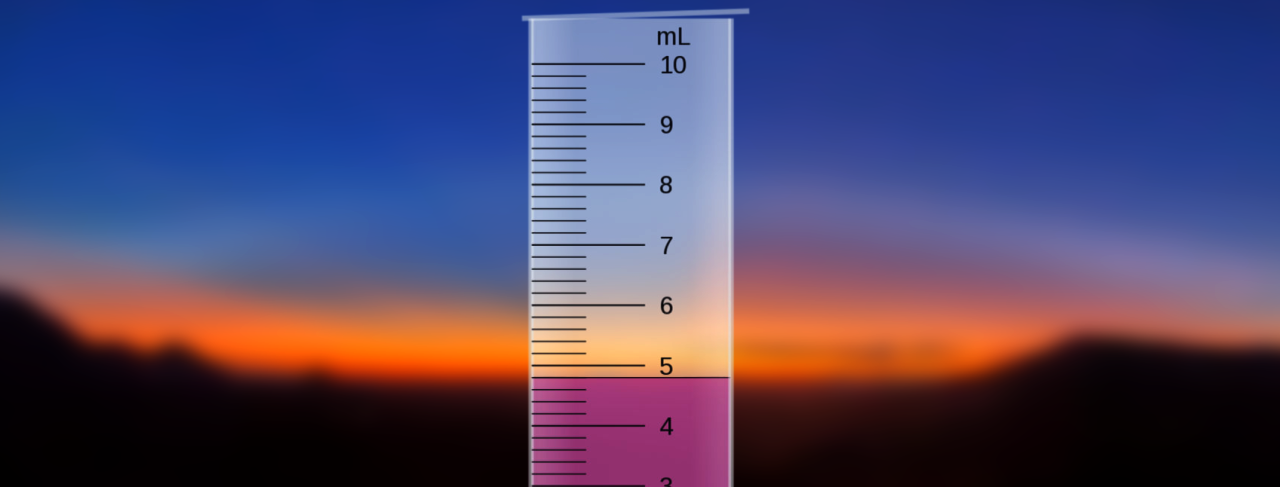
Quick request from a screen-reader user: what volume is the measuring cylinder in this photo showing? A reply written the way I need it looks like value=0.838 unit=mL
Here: value=4.8 unit=mL
